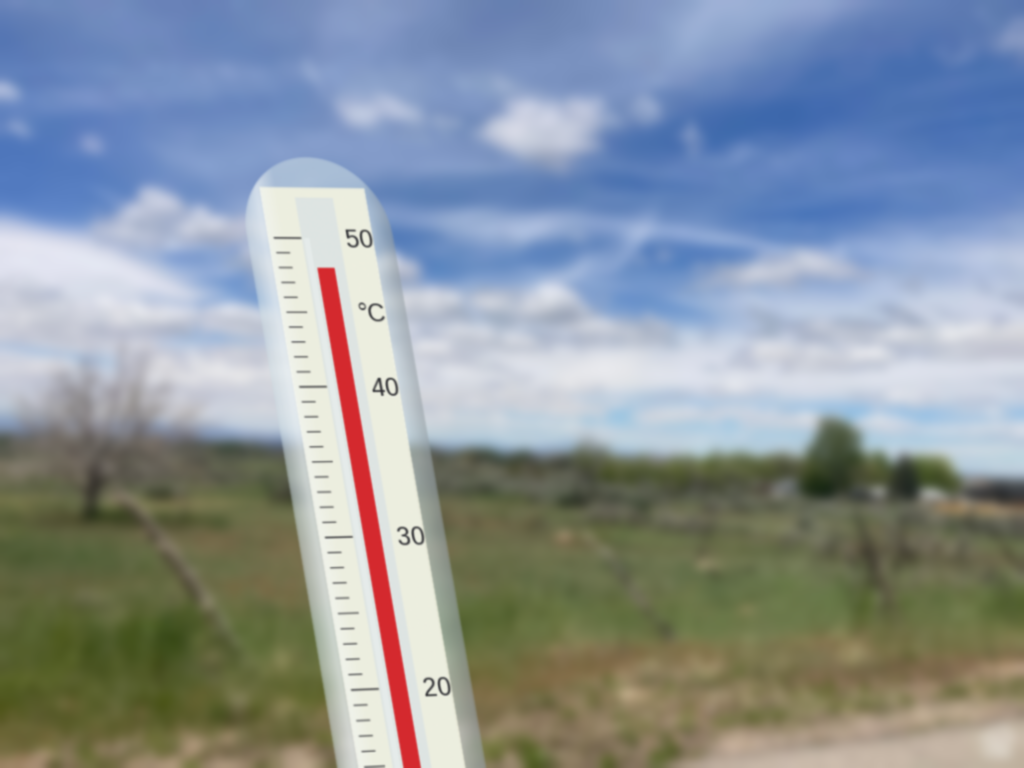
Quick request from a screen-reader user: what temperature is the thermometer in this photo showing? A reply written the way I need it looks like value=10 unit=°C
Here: value=48 unit=°C
